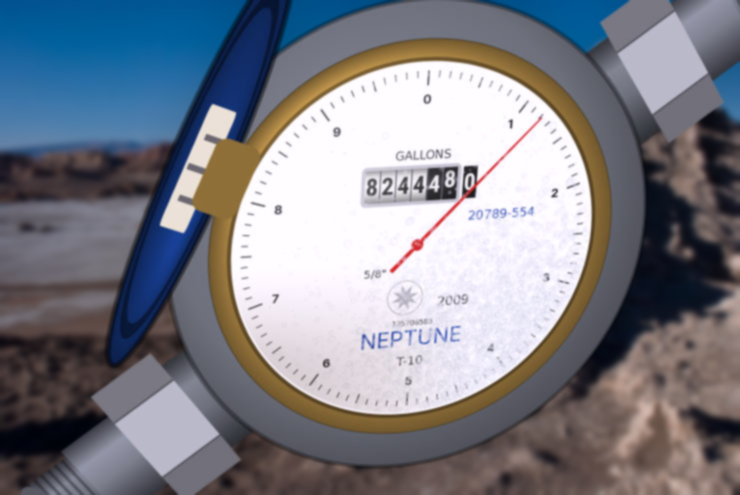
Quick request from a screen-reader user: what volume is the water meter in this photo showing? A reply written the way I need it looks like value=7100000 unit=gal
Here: value=8244481.2 unit=gal
